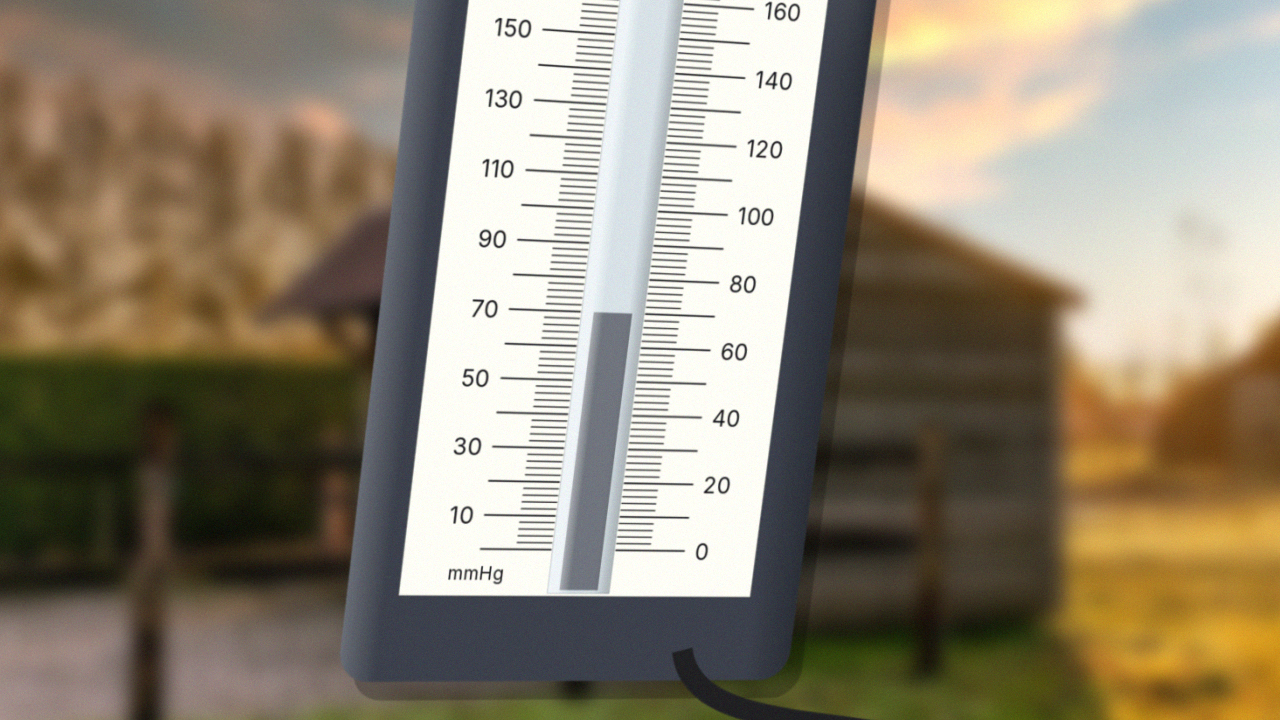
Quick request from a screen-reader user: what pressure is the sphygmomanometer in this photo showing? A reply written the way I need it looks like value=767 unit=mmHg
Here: value=70 unit=mmHg
